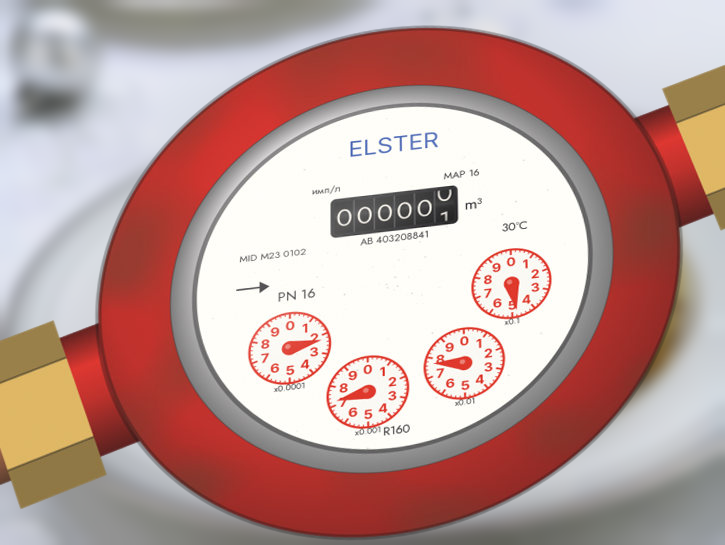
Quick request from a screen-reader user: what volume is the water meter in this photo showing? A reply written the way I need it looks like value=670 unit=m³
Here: value=0.4772 unit=m³
